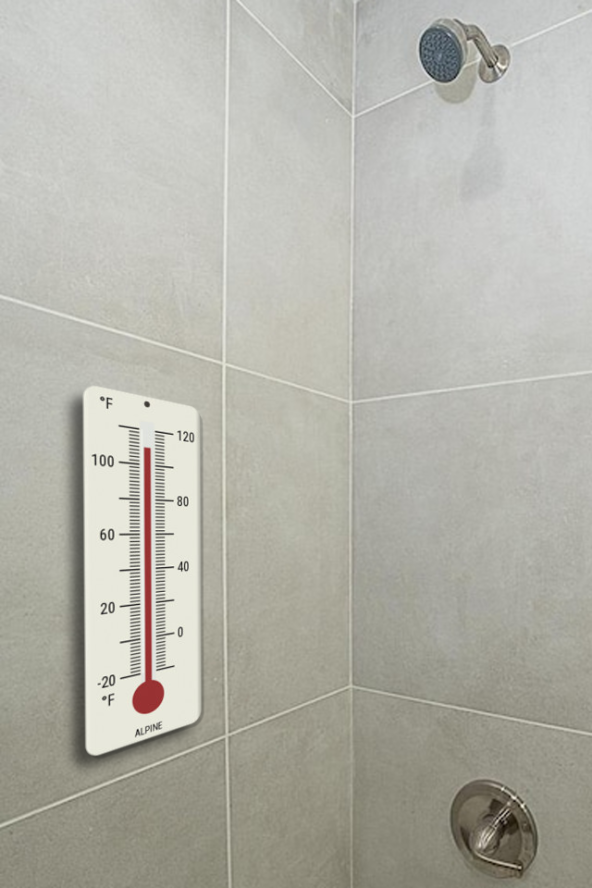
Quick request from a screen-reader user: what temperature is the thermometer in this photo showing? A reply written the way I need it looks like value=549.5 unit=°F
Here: value=110 unit=°F
